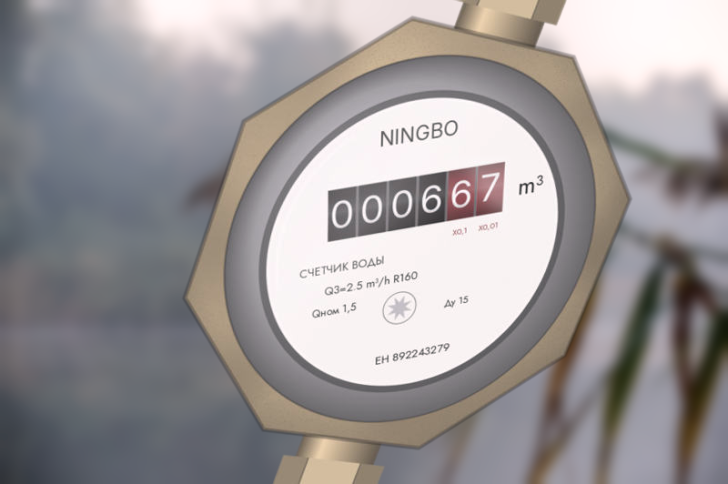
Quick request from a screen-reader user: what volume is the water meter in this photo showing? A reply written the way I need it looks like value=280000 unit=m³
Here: value=6.67 unit=m³
